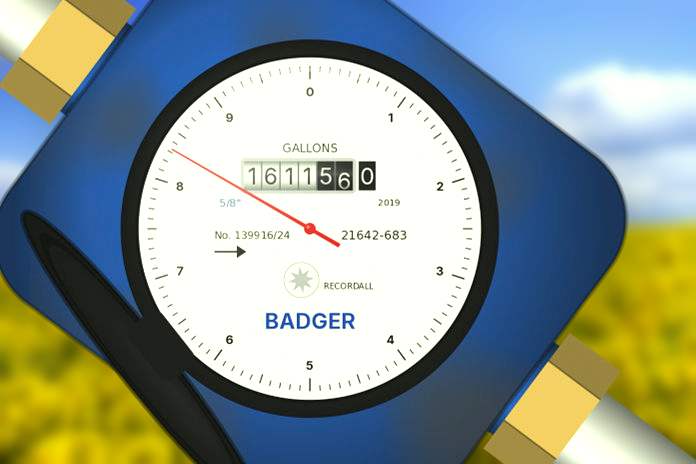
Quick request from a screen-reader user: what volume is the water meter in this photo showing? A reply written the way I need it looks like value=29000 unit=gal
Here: value=1611558.3 unit=gal
